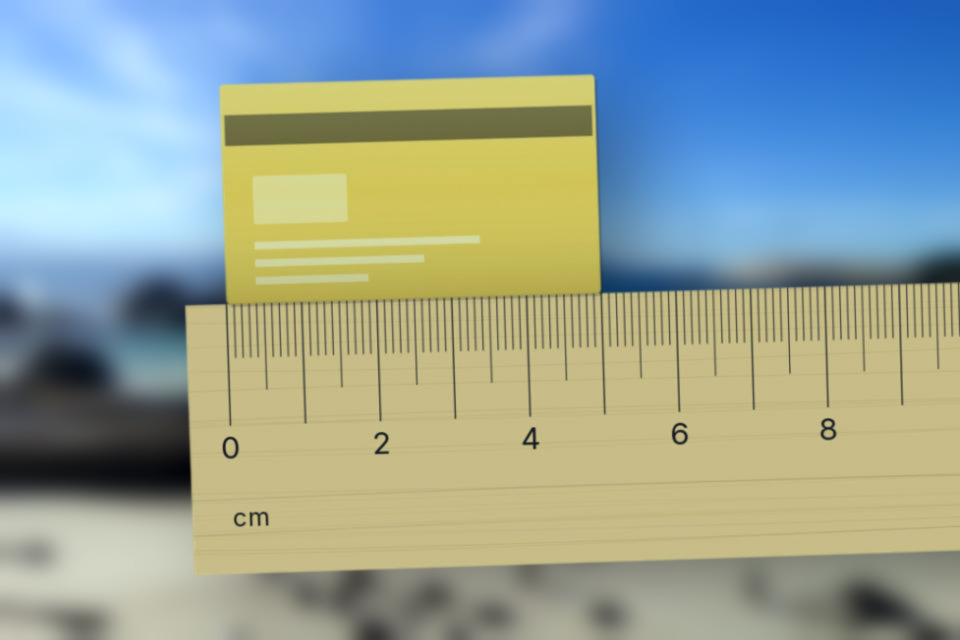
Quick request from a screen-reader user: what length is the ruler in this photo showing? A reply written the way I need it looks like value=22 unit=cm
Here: value=5 unit=cm
